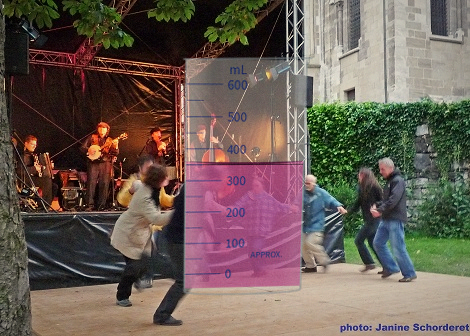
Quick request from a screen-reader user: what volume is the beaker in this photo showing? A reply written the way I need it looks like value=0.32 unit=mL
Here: value=350 unit=mL
